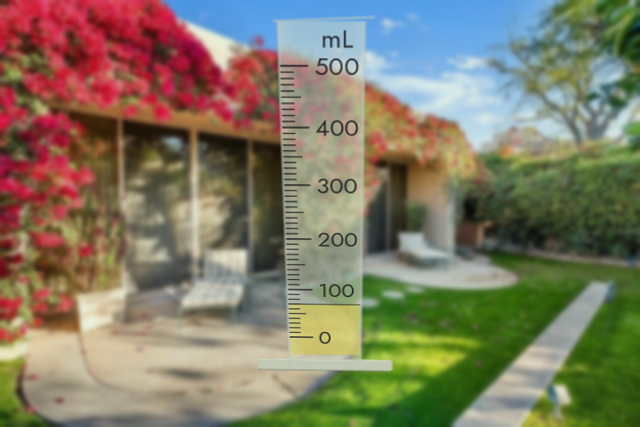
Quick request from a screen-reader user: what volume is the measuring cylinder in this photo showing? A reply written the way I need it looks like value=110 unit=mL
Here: value=70 unit=mL
